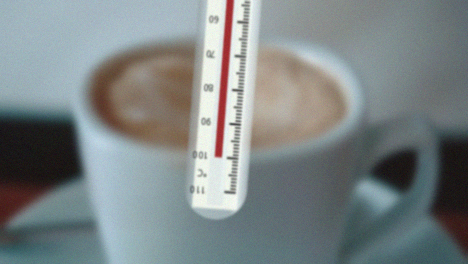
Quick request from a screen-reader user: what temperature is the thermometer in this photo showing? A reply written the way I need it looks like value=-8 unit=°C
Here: value=100 unit=°C
